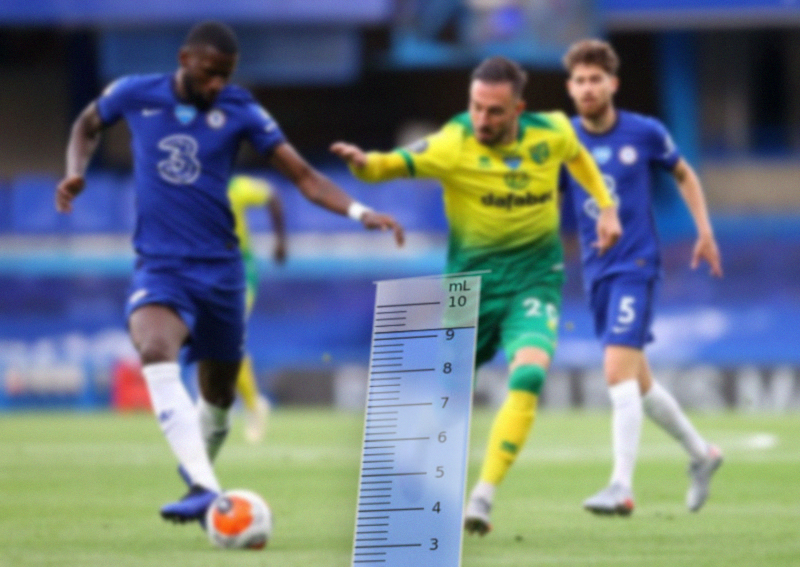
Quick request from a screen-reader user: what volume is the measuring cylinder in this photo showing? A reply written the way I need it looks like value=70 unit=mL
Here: value=9.2 unit=mL
